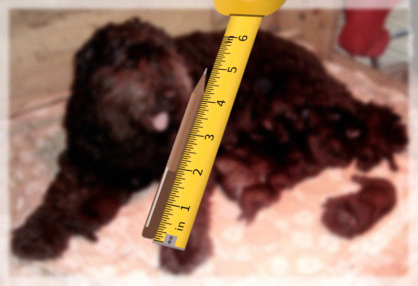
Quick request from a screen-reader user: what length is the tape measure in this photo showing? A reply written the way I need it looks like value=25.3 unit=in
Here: value=5 unit=in
